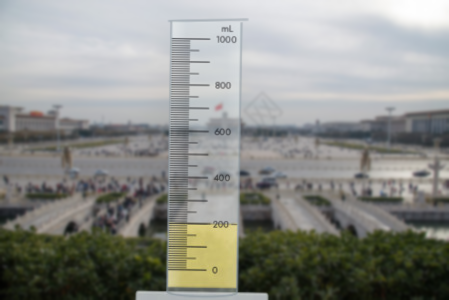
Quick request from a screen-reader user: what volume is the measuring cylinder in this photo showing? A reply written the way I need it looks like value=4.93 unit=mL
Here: value=200 unit=mL
